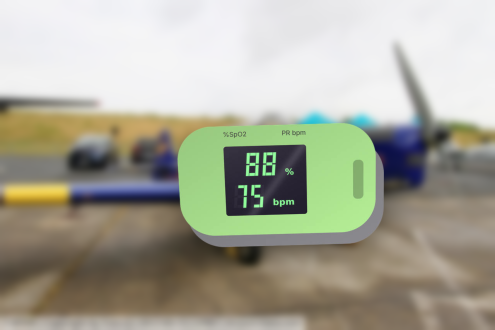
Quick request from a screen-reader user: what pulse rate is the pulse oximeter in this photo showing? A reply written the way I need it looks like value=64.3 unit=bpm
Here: value=75 unit=bpm
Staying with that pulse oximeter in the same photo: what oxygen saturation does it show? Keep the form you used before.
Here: value=88 unit=%
